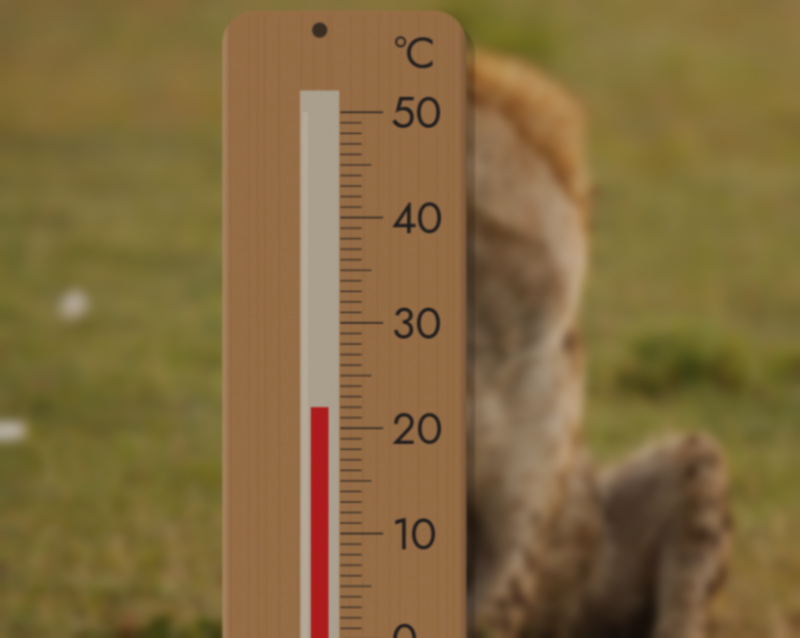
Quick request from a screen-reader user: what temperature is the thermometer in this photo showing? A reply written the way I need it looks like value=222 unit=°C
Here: value=22 unit=°C
